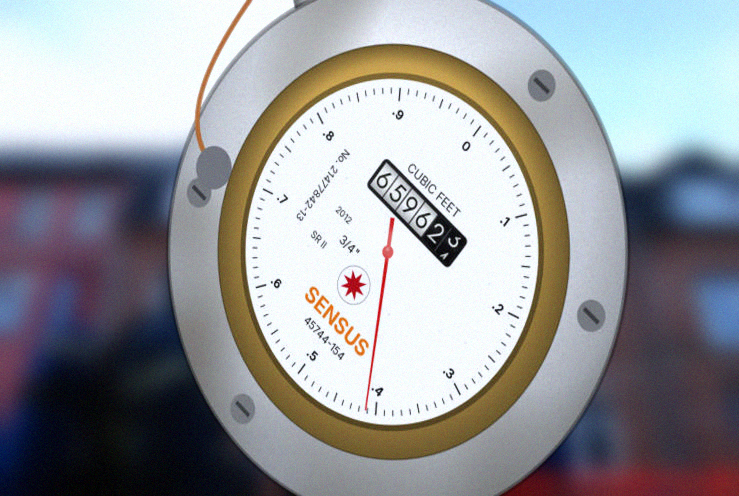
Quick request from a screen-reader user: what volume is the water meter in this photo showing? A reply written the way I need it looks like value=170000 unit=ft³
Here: value=659623.41 unit=ft³
